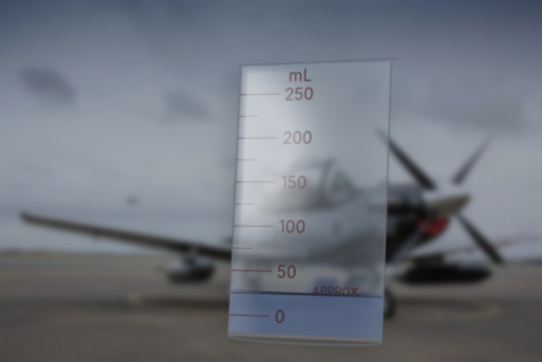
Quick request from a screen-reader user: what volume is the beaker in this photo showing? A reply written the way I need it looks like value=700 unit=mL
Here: value=25 unit=mL
